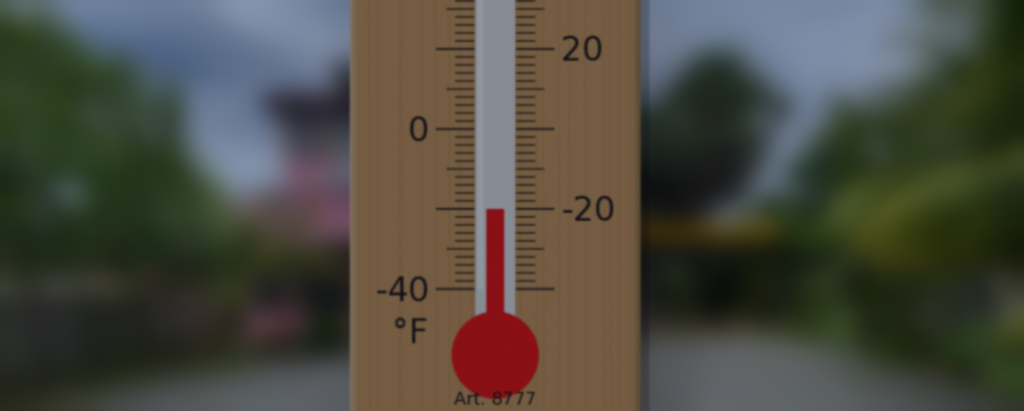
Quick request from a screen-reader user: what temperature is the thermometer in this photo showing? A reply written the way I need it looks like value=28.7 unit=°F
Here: value=-20 unit=°F
